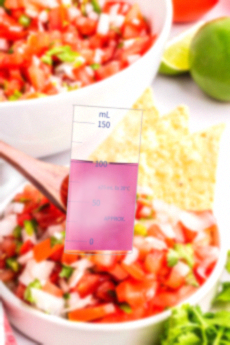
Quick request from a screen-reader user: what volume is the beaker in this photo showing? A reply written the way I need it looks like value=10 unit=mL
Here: value=100 unit=mL
